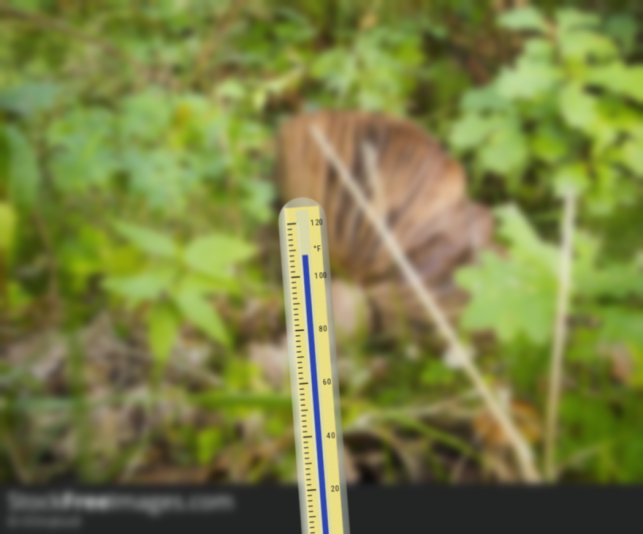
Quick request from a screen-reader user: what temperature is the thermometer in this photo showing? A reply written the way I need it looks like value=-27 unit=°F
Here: value=108 unit=°F
